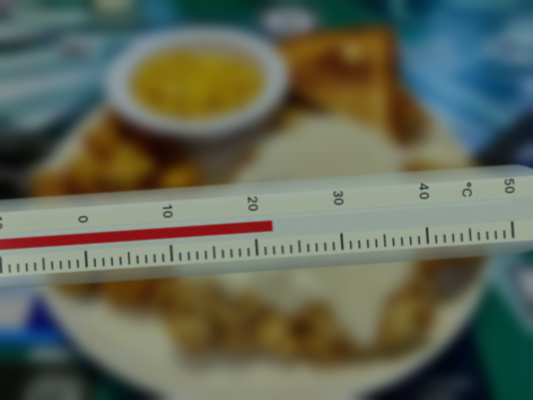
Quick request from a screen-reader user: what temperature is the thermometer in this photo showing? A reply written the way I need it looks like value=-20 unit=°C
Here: value=22 unit=°C
